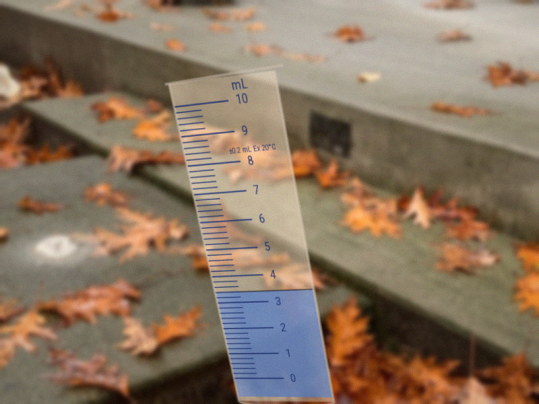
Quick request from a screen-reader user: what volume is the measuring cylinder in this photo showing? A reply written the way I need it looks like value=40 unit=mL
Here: value=3.4 unit=mL
